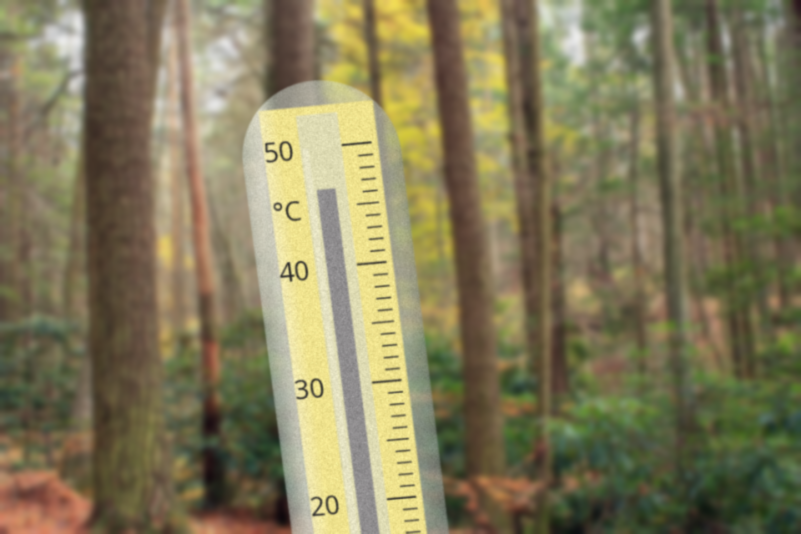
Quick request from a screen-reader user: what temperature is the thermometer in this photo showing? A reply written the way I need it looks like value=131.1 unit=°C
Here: value=46.5 unit=°C
